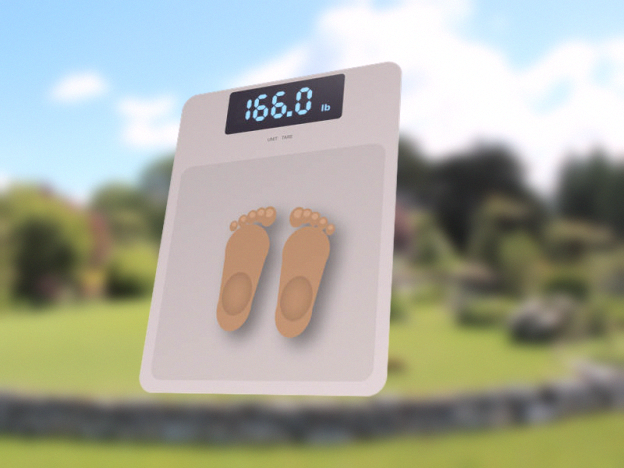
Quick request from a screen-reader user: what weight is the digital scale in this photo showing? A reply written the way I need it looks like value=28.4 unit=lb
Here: value=166.0 unit=lb
